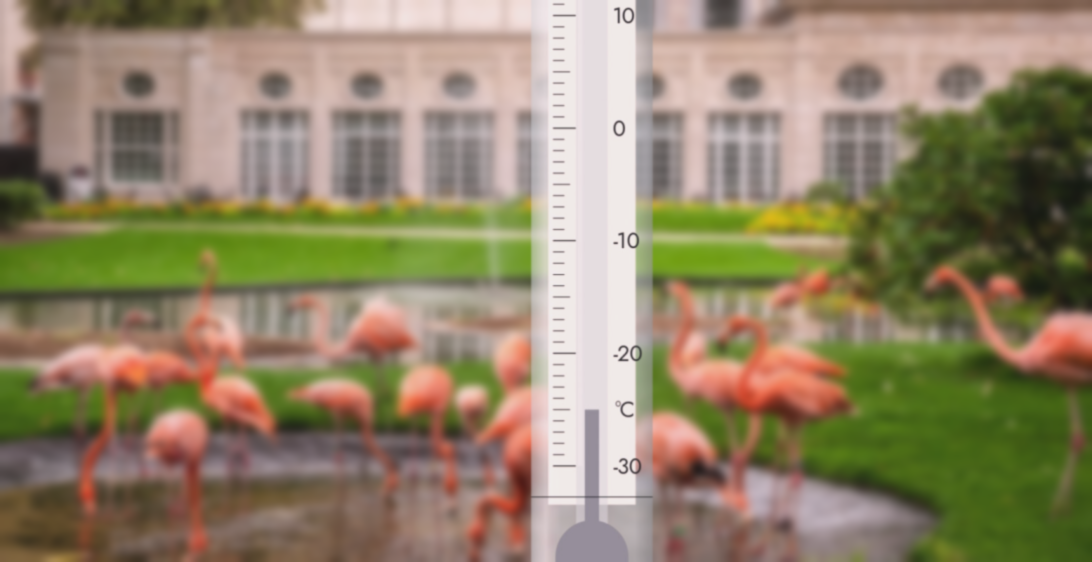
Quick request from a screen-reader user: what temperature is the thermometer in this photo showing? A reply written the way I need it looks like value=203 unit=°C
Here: value=-25 unit=°C
